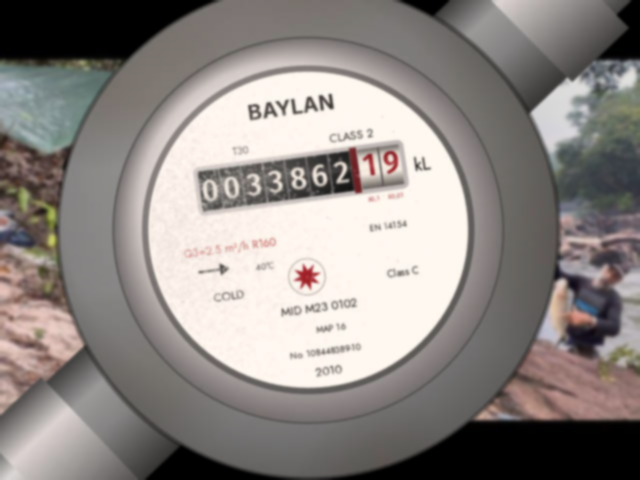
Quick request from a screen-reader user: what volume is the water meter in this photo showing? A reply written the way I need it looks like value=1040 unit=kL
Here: value=33862.19 unit=kL
